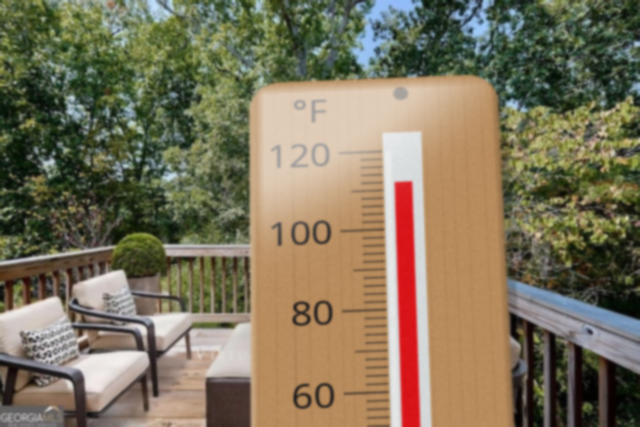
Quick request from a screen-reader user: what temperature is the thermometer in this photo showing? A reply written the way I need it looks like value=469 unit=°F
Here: value=112 unit=°F
